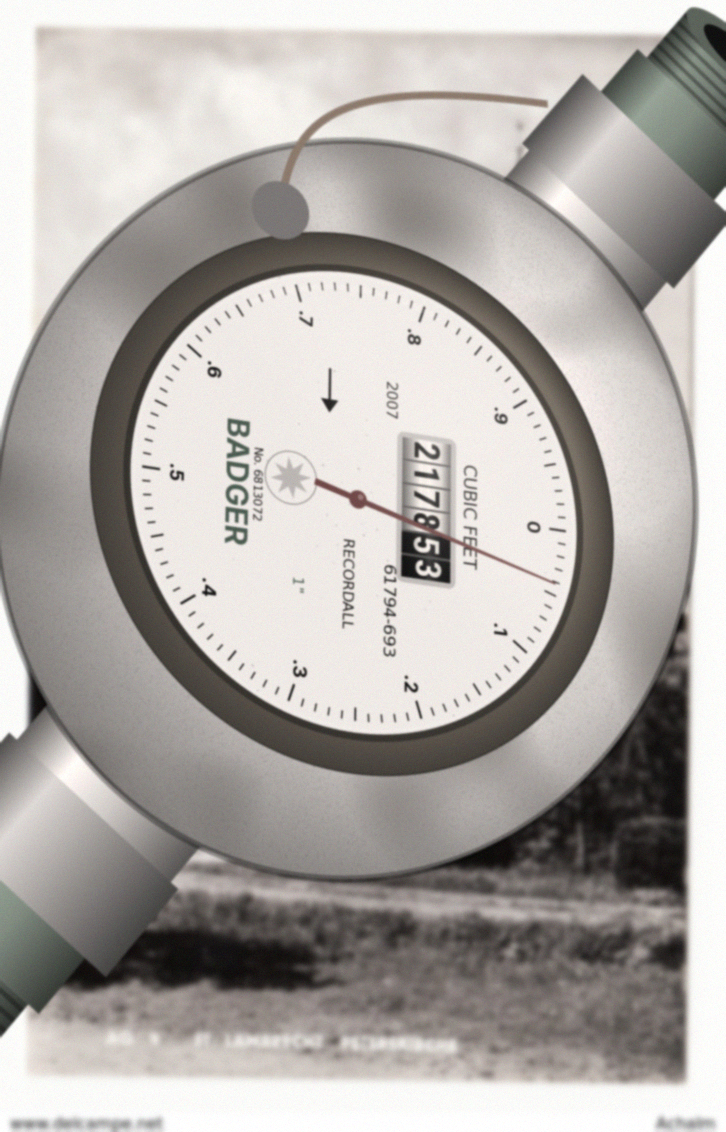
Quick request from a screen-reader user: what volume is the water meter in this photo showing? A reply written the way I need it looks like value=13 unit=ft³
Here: value=217853.04 unit=ft³
